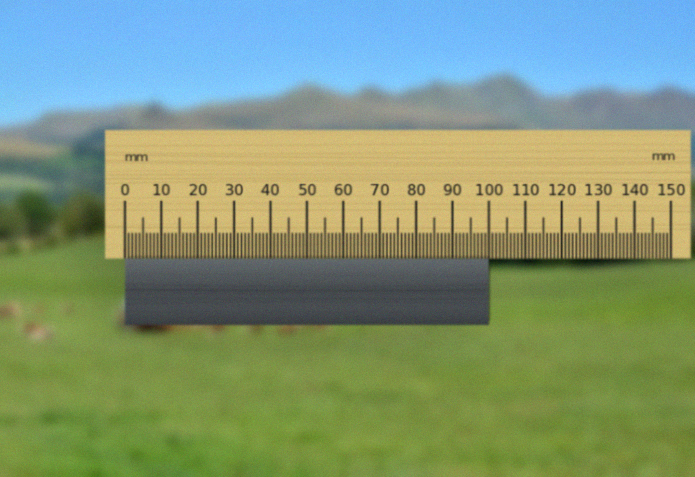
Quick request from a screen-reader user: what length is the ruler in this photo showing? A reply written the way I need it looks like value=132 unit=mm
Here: value=100 unit=mm
